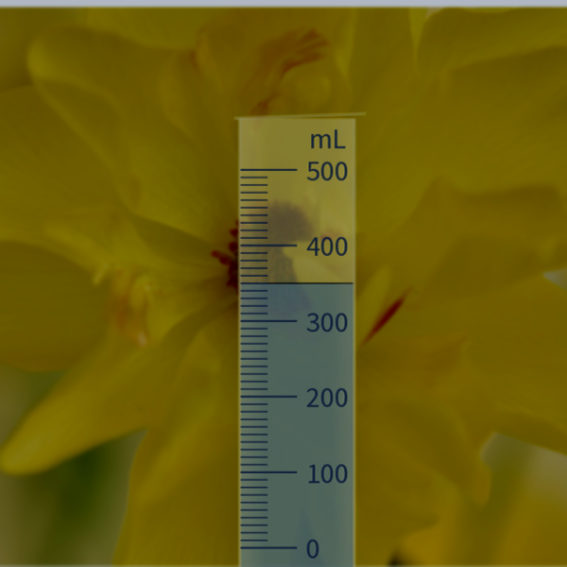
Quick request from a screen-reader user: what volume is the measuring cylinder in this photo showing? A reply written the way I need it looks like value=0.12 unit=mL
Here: value=350 unit=mL
